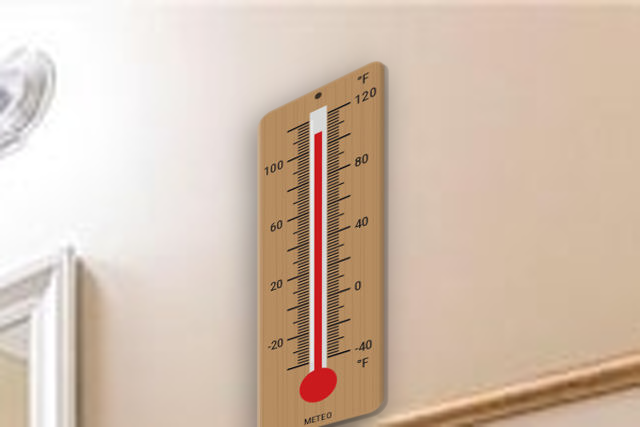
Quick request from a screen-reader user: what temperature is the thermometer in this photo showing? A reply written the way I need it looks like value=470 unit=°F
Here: value=110 unit=°F
